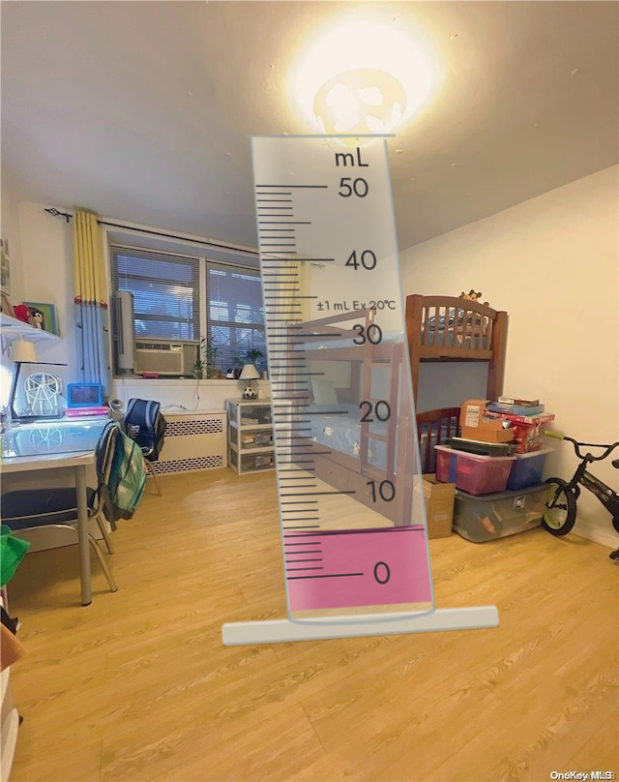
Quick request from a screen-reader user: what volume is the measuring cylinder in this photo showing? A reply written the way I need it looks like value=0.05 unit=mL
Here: value=5 unit=mL
